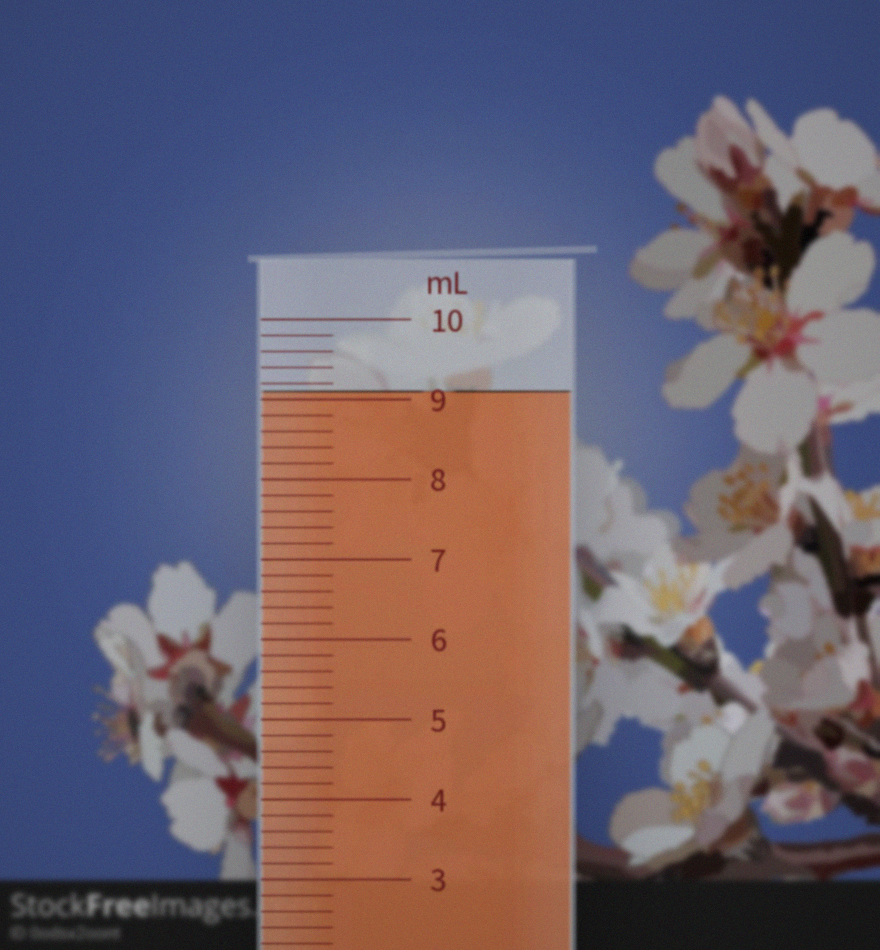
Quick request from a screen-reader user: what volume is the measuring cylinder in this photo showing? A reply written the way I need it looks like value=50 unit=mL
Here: value=9.1 unit=mL
